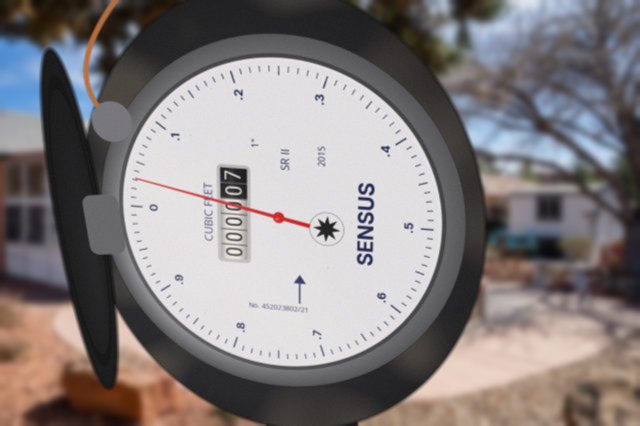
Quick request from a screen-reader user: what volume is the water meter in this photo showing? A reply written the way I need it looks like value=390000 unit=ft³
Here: value=7.03 unit=ft³
